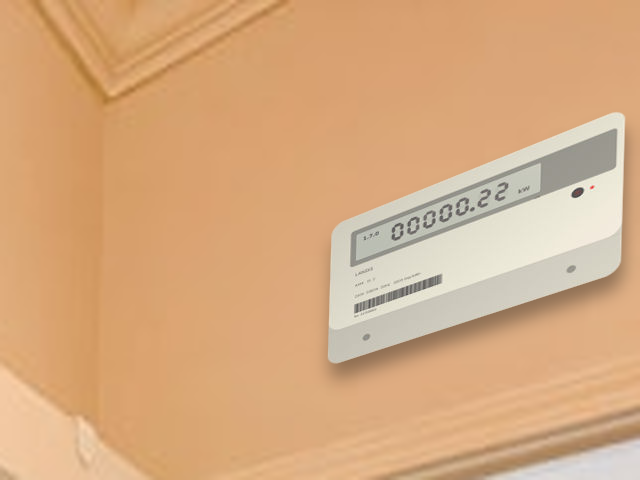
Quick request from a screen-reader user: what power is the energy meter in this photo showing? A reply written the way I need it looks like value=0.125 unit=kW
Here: value=0.22 unit=kW
